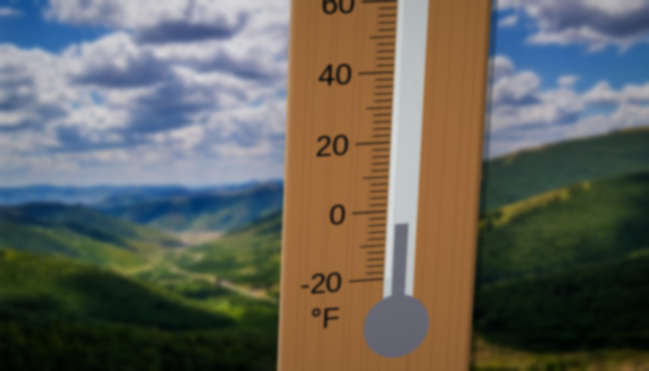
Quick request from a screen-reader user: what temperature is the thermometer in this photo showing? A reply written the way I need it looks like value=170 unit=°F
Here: value=-4 unit=°F
